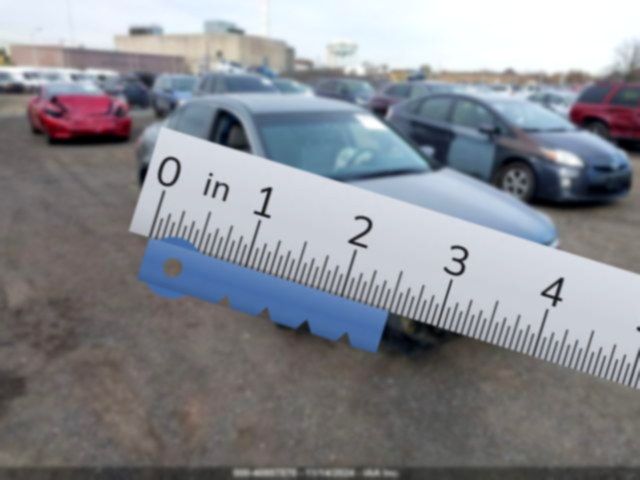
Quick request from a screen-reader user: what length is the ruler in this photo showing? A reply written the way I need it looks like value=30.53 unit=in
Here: value=2.5 unit=in
